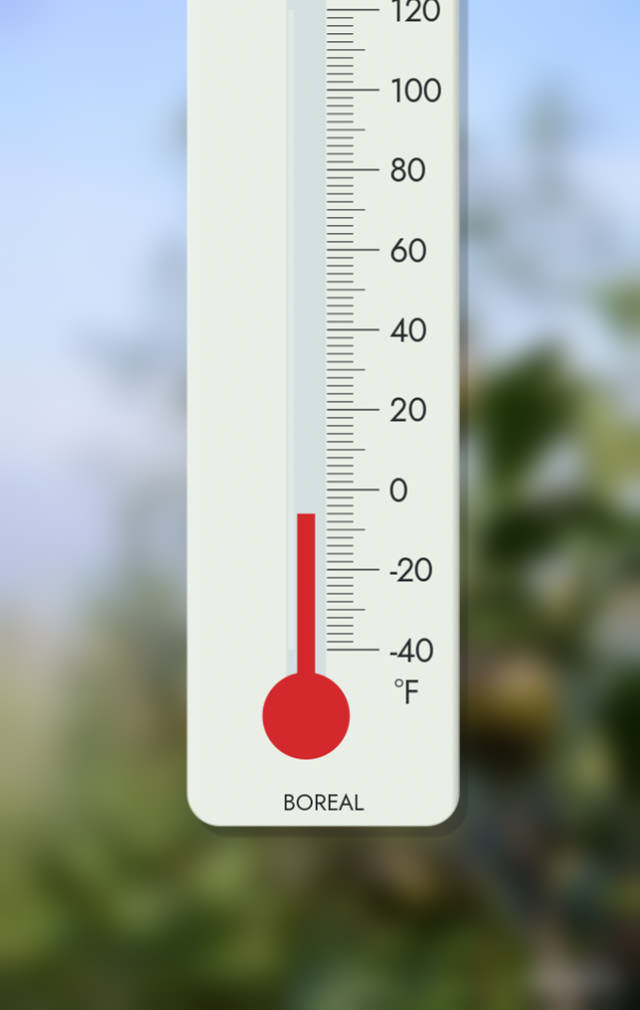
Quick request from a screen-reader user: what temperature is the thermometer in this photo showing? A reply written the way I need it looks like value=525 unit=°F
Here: value=-6 unit=°F
